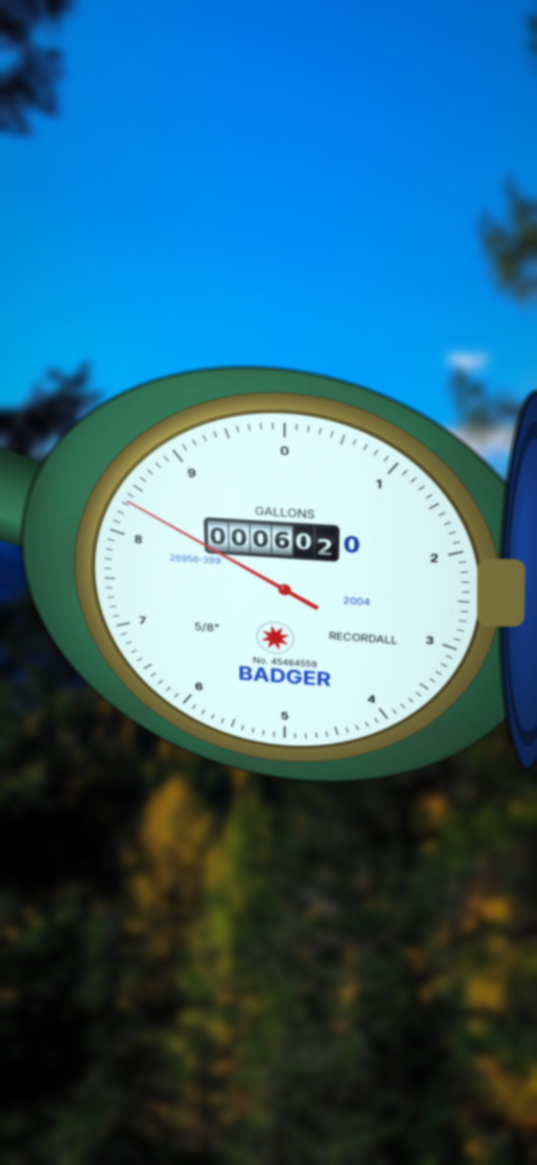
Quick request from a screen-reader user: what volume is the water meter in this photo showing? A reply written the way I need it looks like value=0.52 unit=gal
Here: value=6018.3 unit=gal
